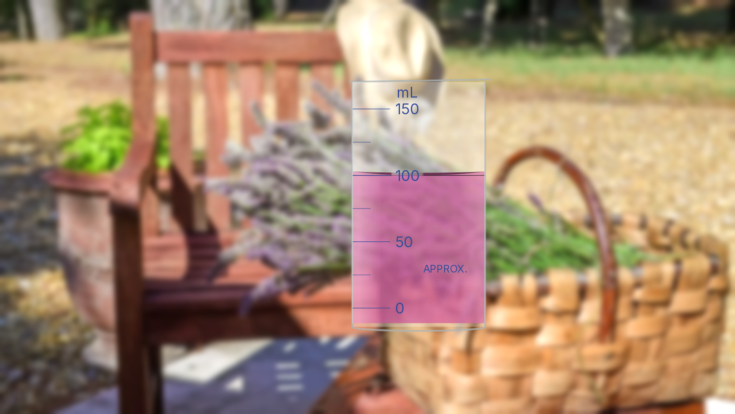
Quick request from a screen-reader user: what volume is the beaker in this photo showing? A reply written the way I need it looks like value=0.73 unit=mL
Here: value=100 unit=mL
